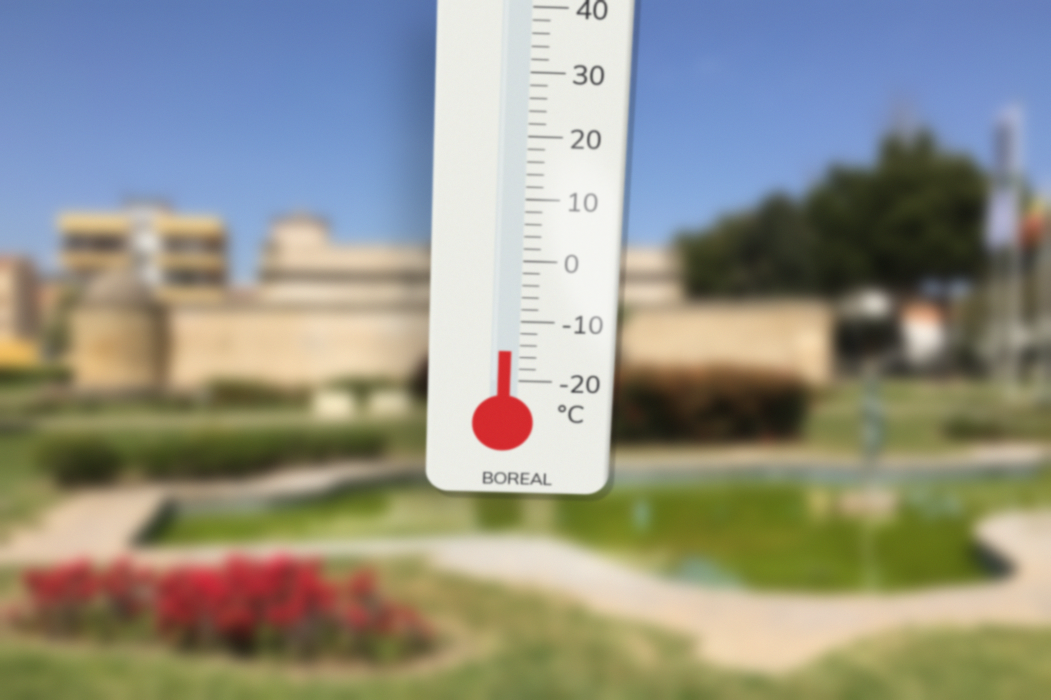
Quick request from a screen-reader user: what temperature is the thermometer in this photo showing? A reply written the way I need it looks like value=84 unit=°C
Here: value=-15 unit=°C
